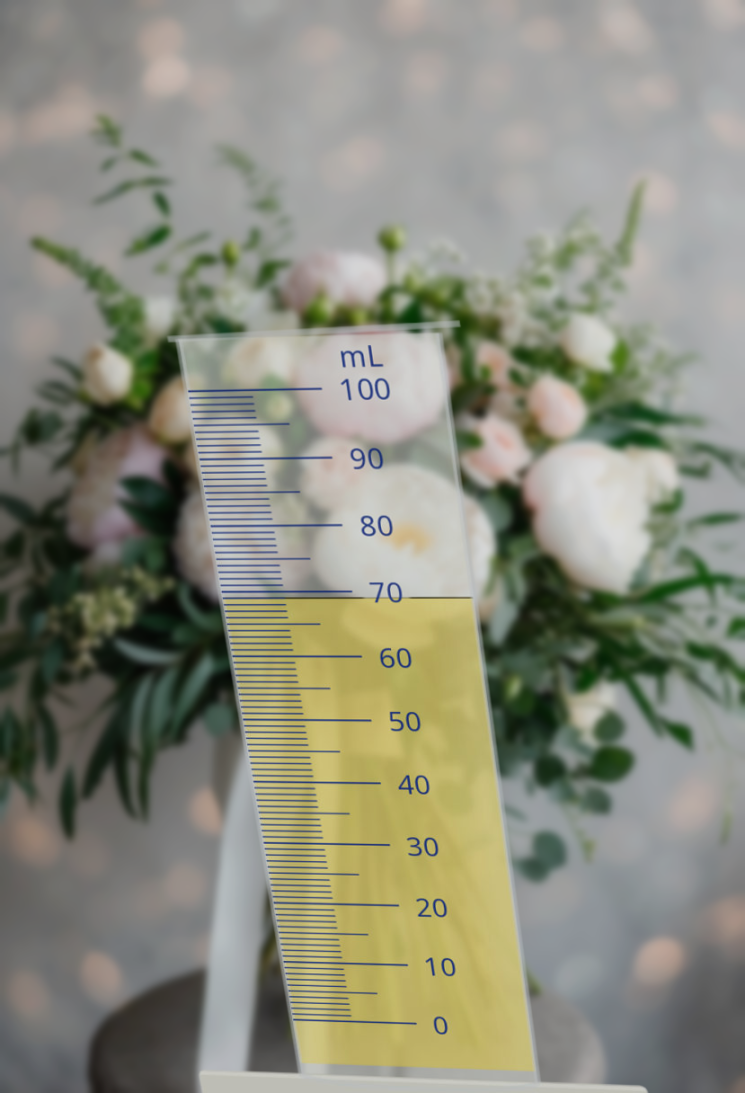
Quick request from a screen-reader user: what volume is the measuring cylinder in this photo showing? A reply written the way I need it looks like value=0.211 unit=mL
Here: value=69 unit=mL
